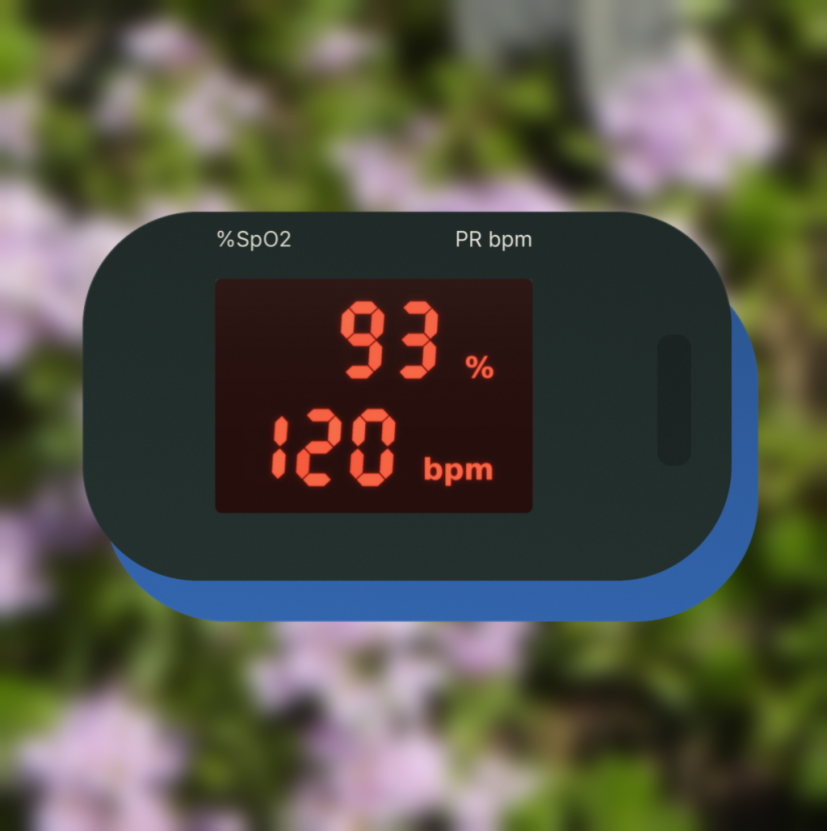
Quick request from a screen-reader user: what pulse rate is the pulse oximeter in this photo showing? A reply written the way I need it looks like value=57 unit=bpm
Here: value=120 unit=bpm
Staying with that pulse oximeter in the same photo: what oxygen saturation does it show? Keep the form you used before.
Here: value=93 unit=%
